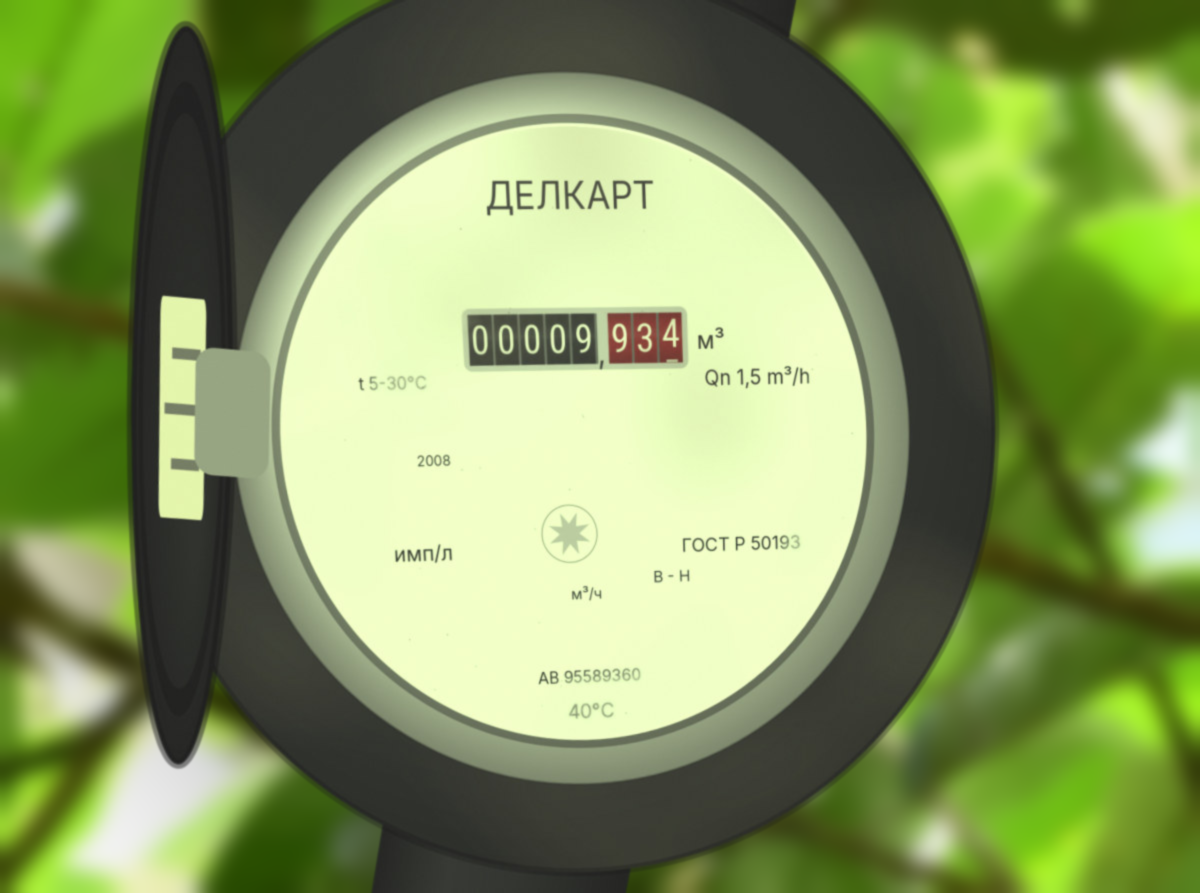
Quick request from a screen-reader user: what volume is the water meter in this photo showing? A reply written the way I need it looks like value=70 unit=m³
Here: value=9.934 unit=m³
